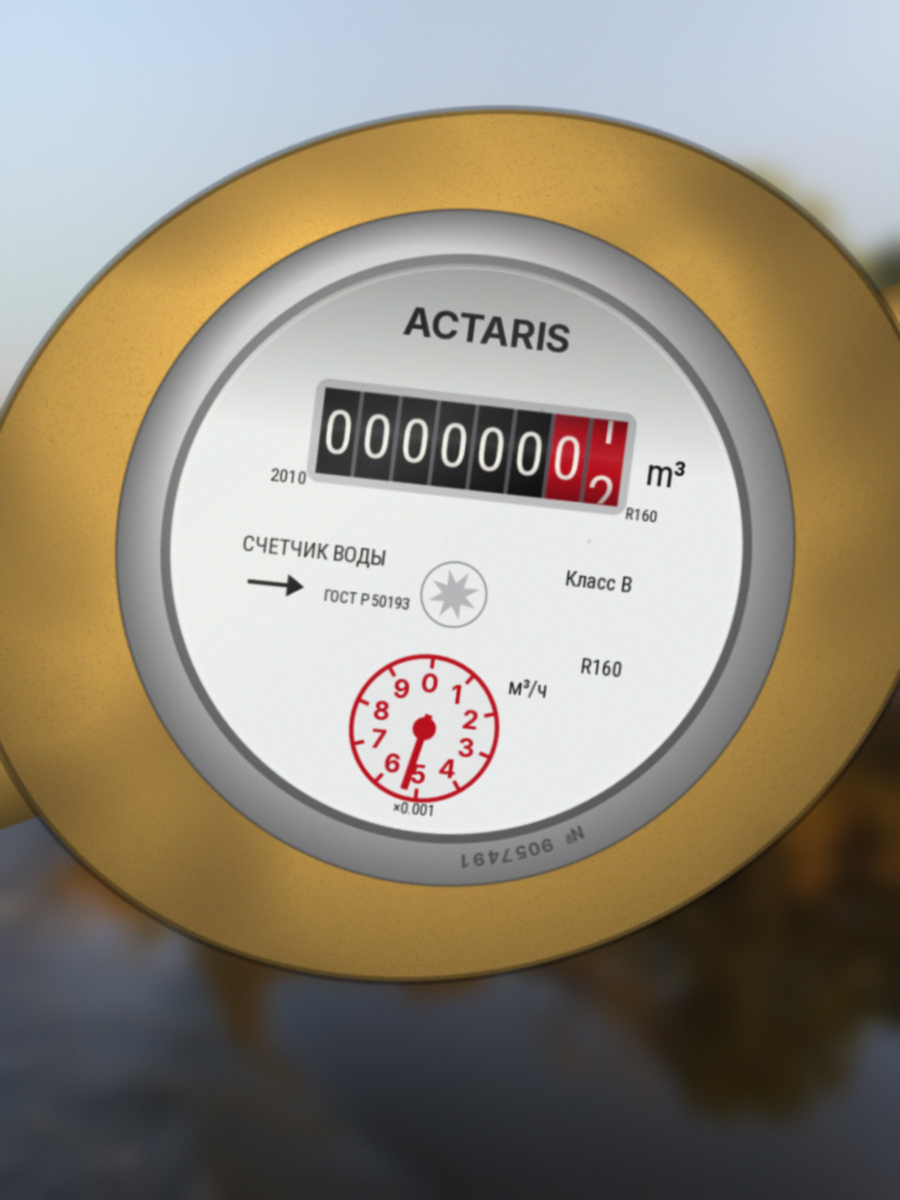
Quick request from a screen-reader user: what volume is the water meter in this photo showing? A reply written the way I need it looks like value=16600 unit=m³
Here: value=0.015 unit=m³
